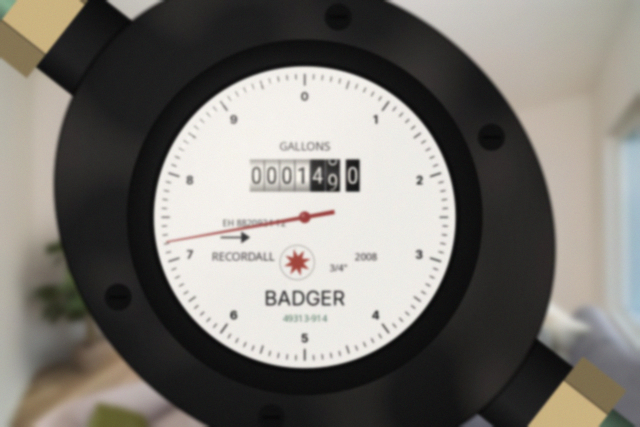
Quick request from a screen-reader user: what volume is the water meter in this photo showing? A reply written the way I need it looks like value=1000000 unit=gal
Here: value=1487.2 unit=gal
